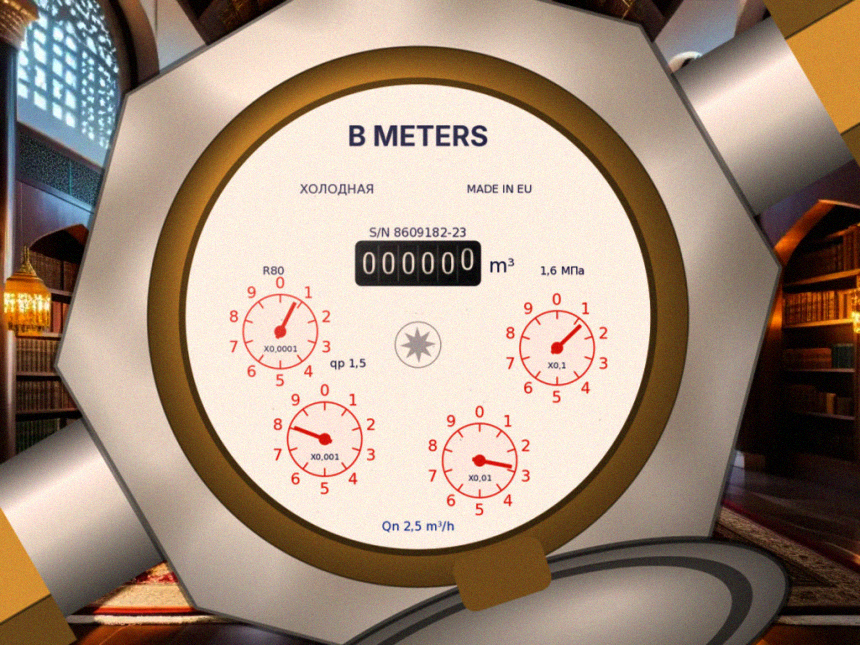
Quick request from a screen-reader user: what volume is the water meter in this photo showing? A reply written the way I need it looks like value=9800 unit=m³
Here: value=0.1280 unit=m³
